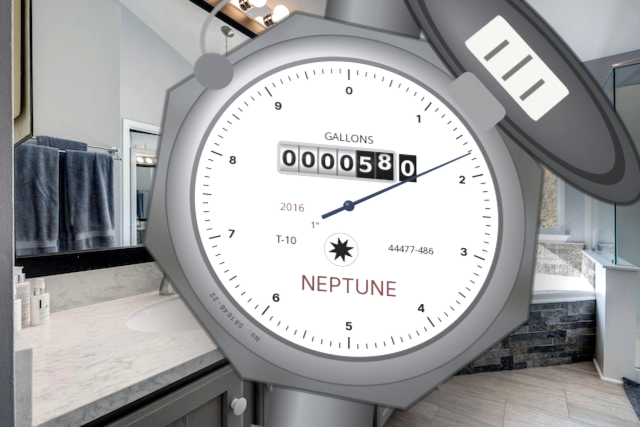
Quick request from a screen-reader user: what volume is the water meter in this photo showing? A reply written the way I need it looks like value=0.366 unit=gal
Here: value=581.7 unit=gal
